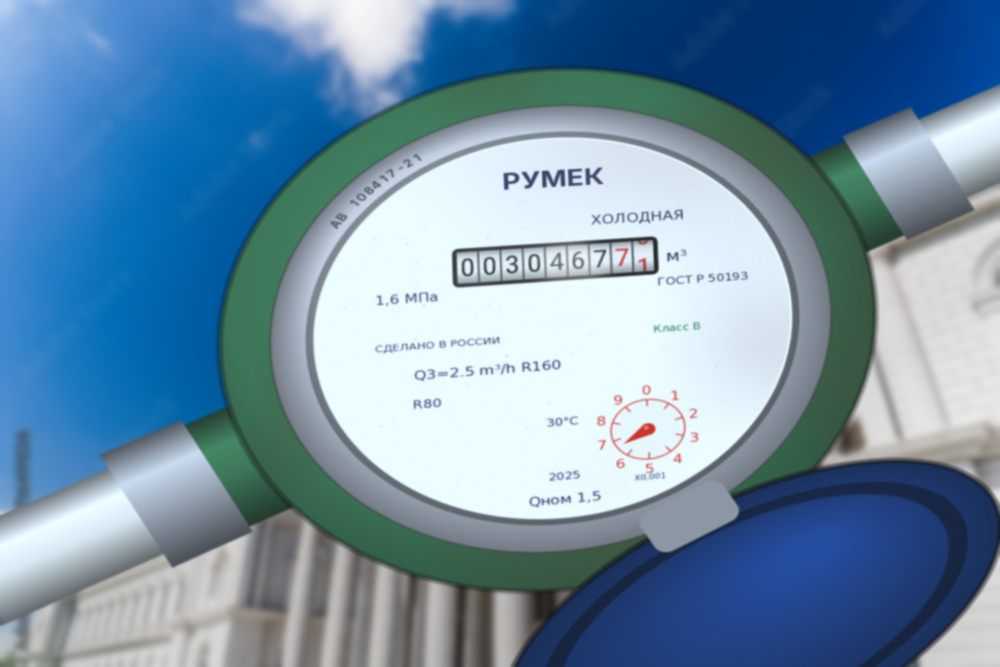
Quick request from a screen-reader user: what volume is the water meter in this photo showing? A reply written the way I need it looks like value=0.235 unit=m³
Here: value=30467.706 unit=m³
